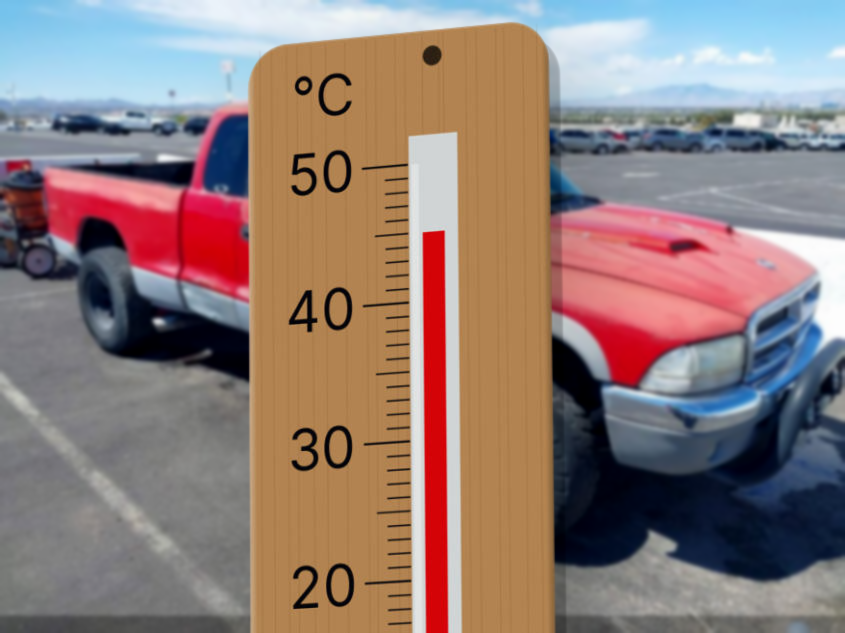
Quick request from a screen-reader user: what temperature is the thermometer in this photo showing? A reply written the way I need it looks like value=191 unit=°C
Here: value=45 unit=°C
